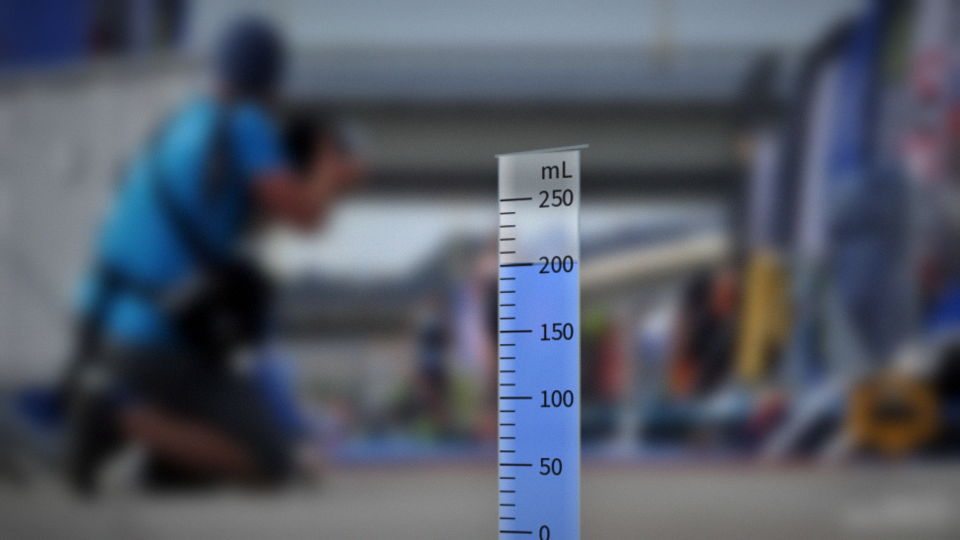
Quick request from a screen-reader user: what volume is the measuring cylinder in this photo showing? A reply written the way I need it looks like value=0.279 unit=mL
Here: value=200 unit=mL
